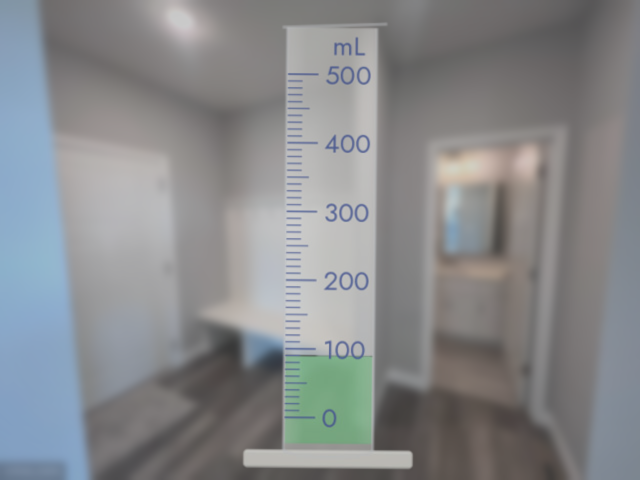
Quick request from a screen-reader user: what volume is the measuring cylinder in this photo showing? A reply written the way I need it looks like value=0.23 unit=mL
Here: value=90 unit=mL
